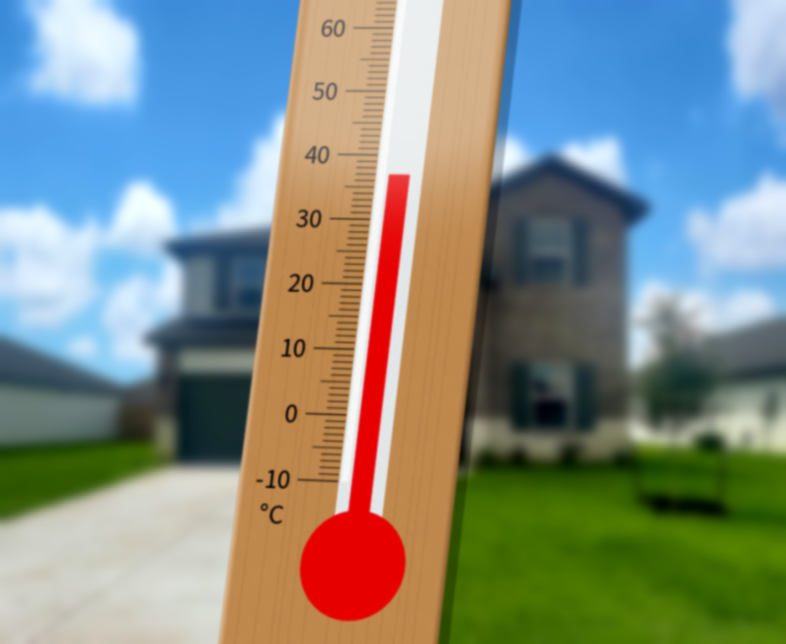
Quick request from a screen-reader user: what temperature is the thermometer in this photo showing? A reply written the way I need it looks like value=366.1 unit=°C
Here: value=37 unit=°C
